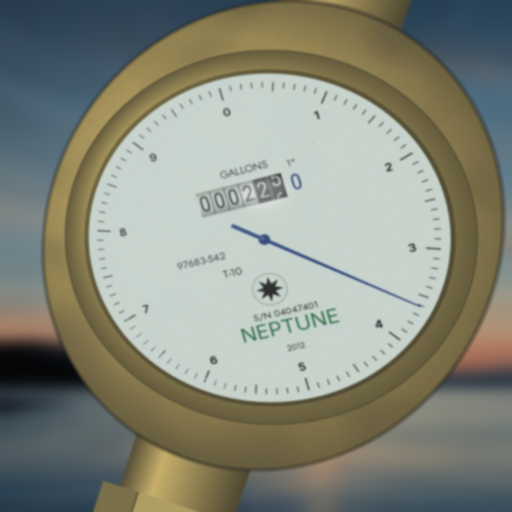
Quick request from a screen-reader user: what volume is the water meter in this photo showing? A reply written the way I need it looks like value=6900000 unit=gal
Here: value=2253.6 unit=gal
